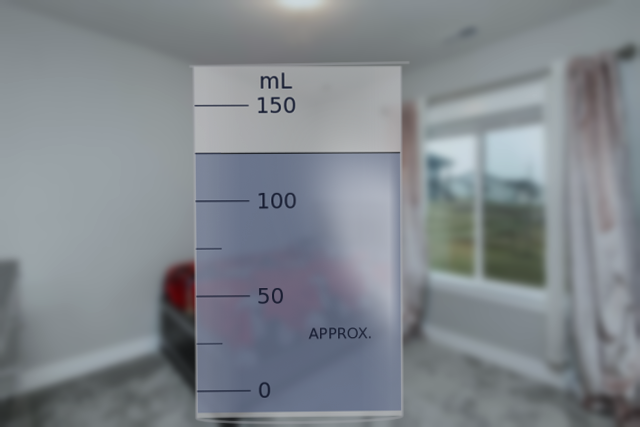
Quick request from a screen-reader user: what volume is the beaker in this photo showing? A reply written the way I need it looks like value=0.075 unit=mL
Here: value=125 unit=mL
